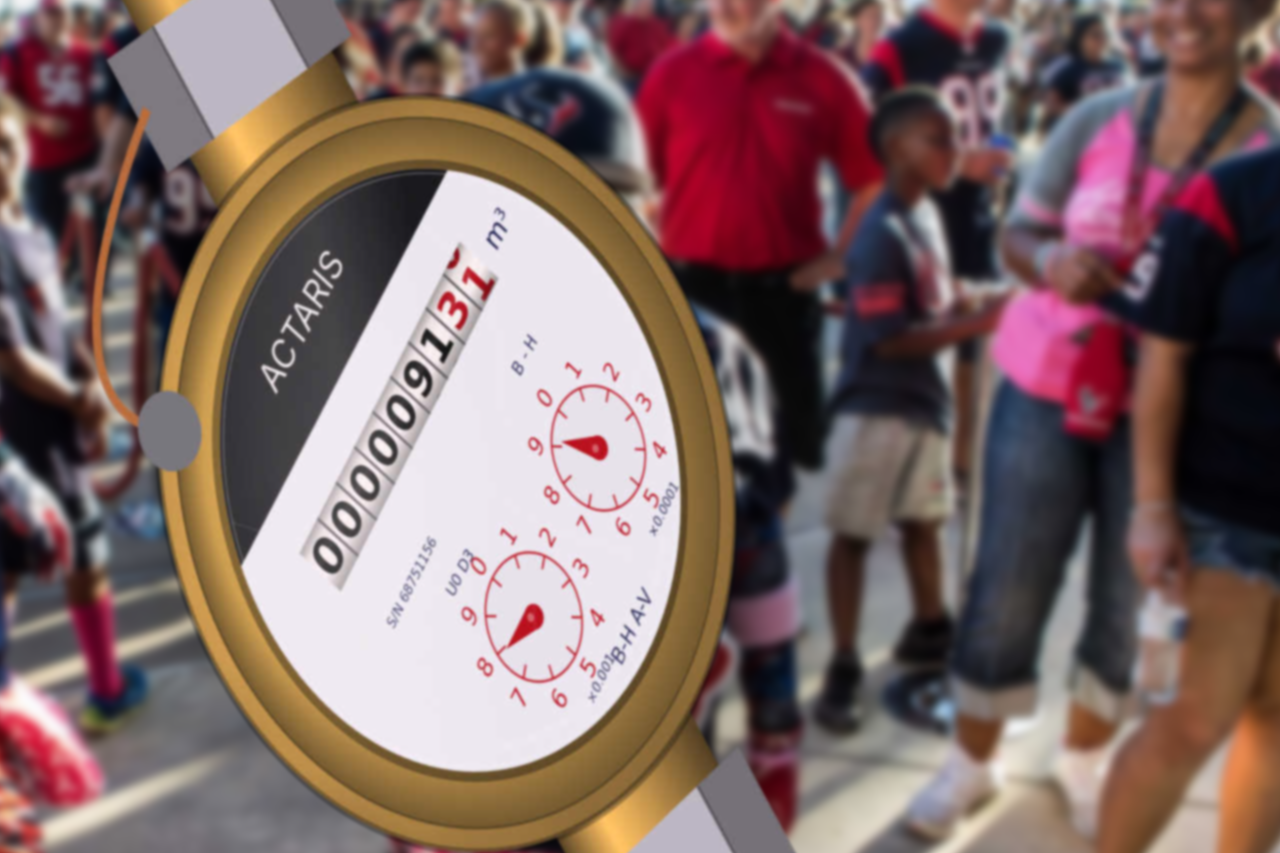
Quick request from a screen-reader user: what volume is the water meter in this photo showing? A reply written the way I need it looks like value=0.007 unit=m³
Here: value=91.3079 unit=m³
